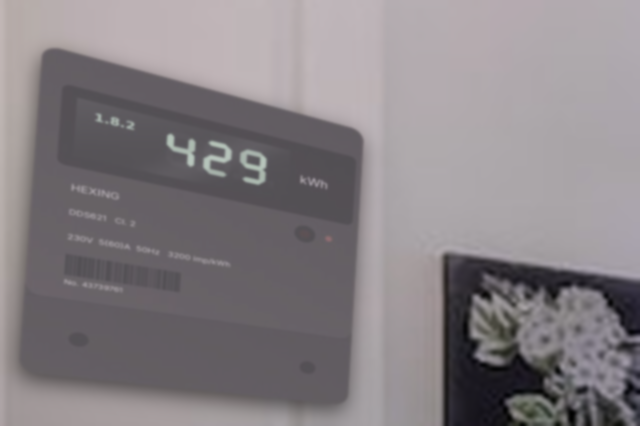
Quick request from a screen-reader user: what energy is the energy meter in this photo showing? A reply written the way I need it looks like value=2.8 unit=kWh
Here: value=429 unit=kWh
